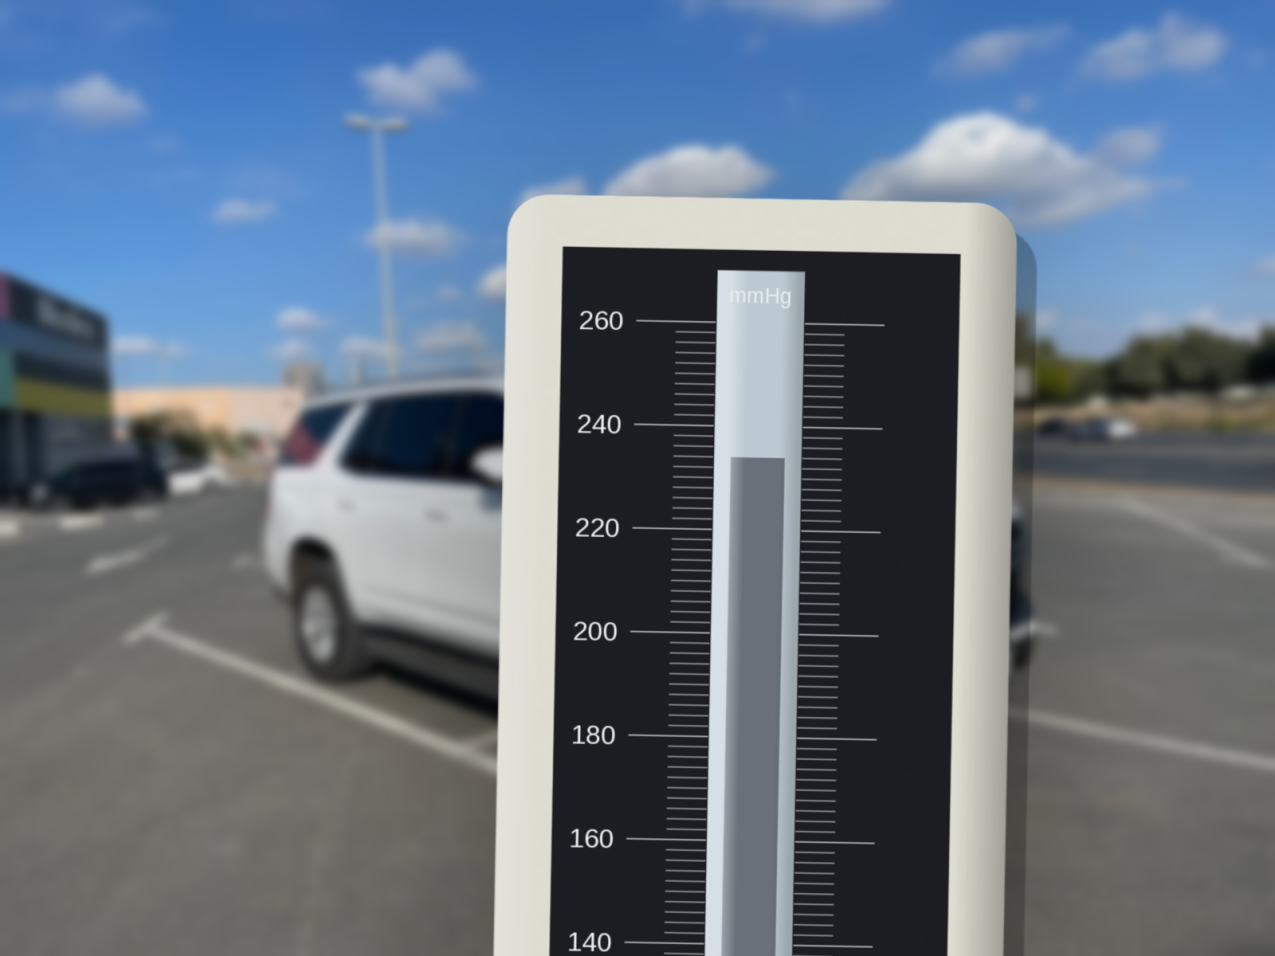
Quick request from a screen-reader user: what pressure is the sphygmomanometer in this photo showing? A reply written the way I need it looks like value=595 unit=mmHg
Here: value=234 unit=mmHg
